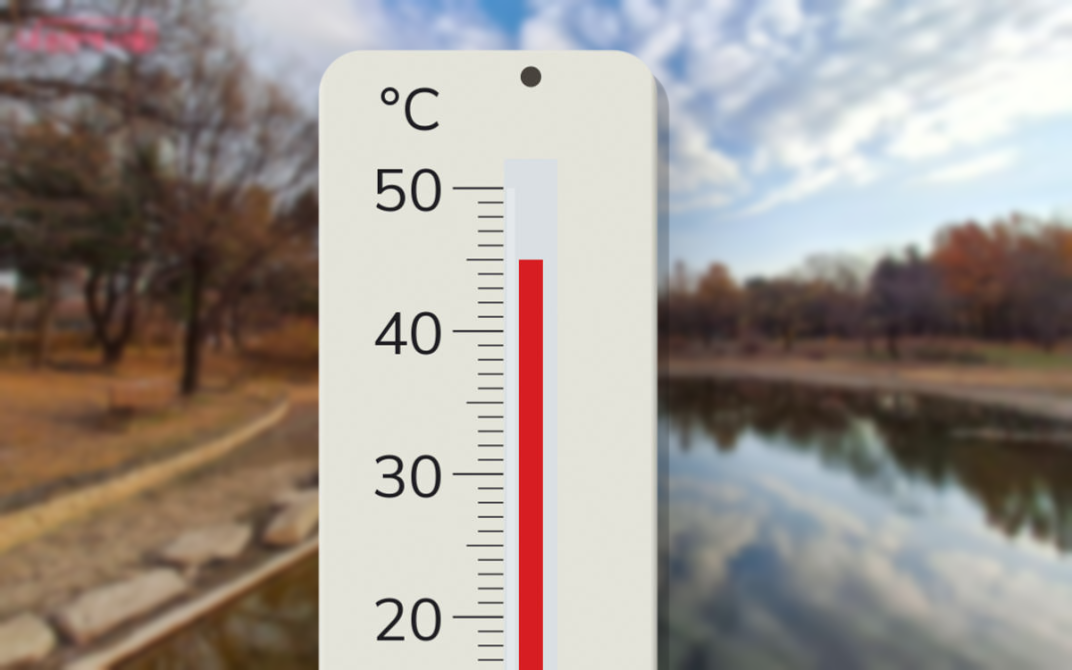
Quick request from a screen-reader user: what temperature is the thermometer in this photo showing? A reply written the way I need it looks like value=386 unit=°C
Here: value=45 unit=°C
